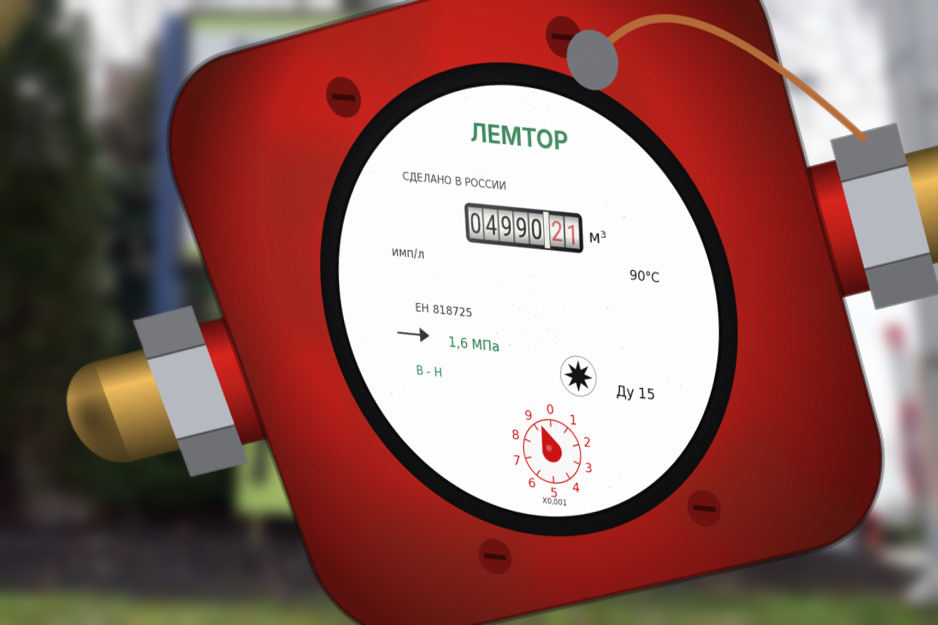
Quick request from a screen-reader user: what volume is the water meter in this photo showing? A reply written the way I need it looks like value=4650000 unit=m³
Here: value=4990.209 unit=m³
